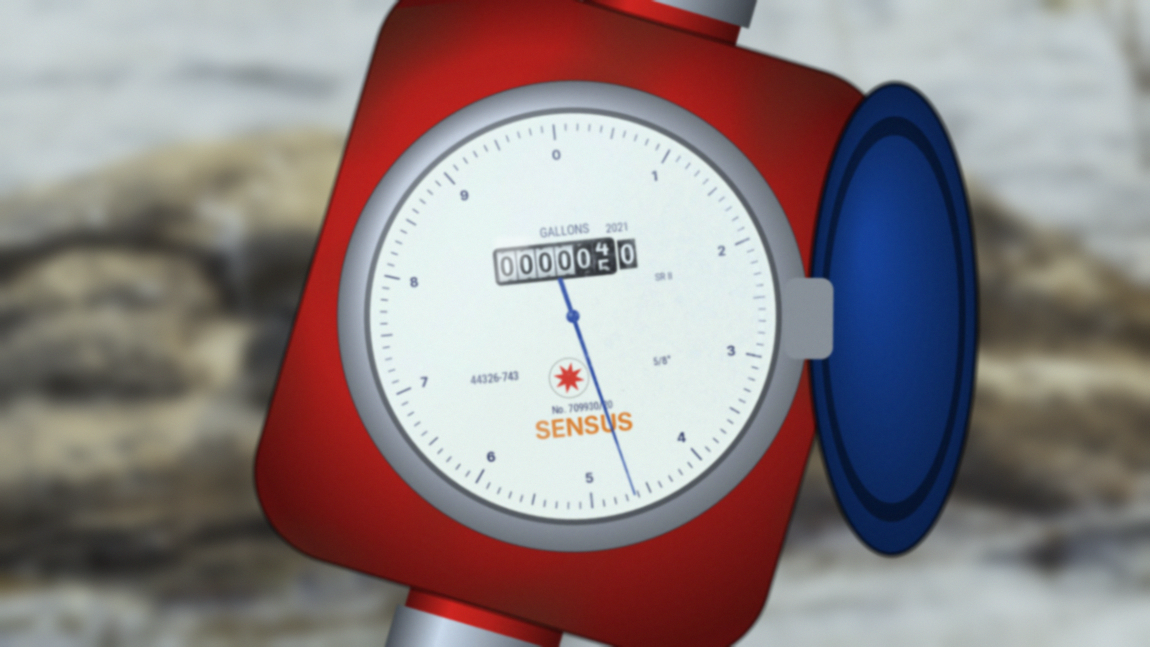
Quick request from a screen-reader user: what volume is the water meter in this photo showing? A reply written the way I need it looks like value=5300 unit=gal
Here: value=44.6 unit=gal
